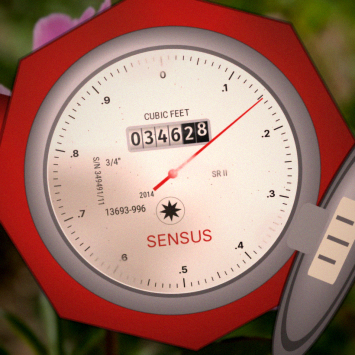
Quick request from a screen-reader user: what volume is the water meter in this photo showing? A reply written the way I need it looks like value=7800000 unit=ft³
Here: value=34628.15 unit=ft³
